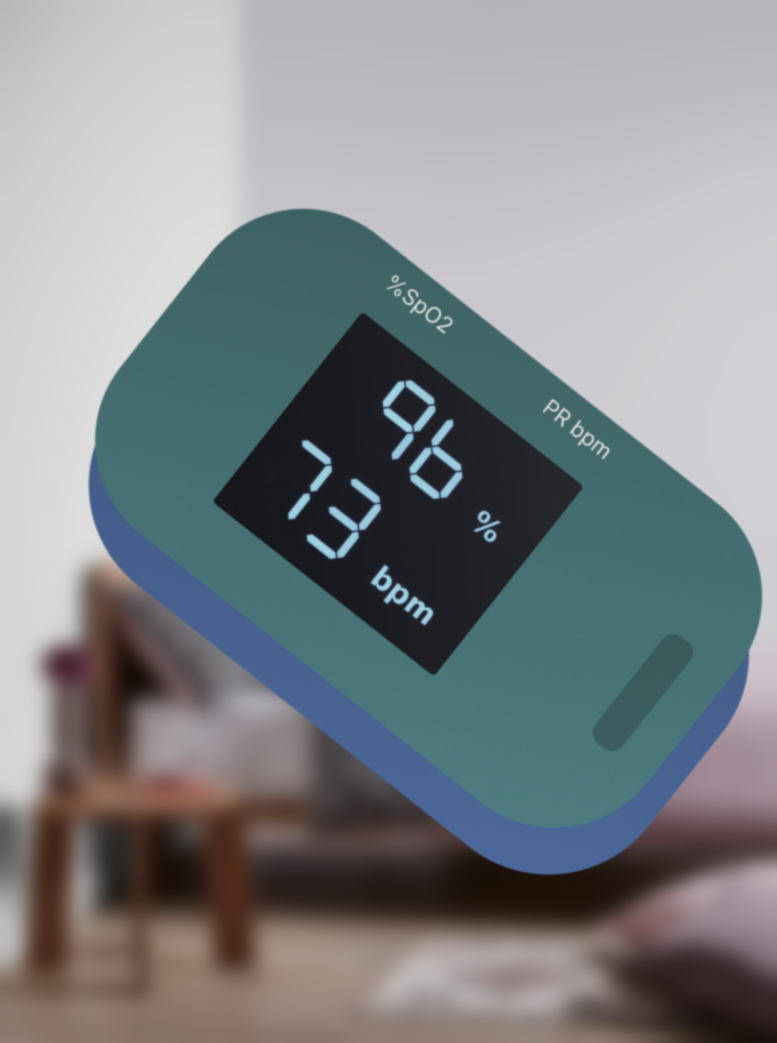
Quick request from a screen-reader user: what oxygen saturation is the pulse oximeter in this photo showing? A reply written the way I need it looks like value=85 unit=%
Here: value=96 unit=%
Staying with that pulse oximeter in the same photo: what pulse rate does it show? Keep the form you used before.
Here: value=73 unit=bpm
